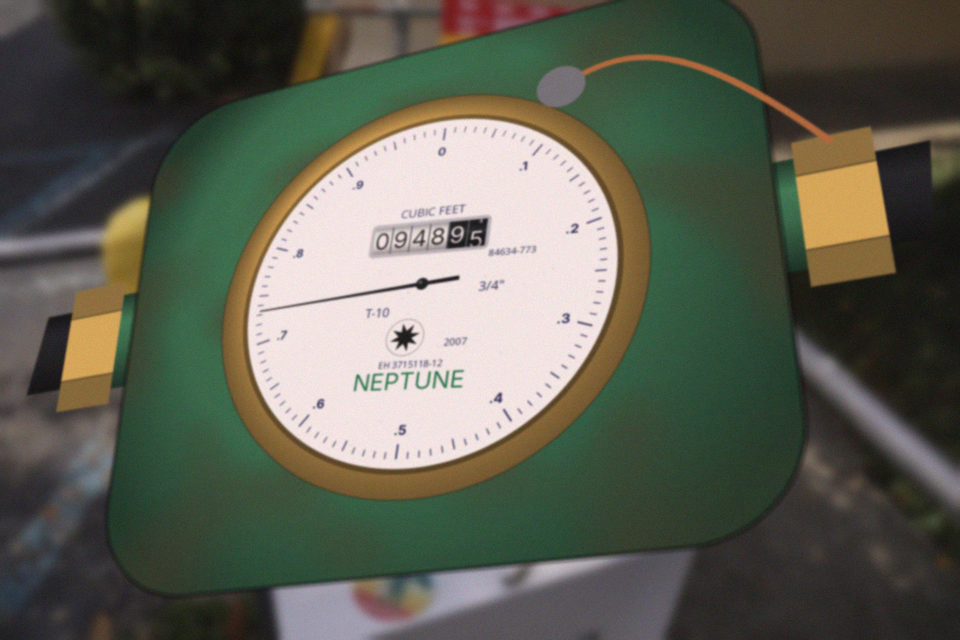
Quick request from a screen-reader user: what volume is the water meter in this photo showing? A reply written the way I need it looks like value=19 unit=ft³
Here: value=94894.73 unit=ft³
